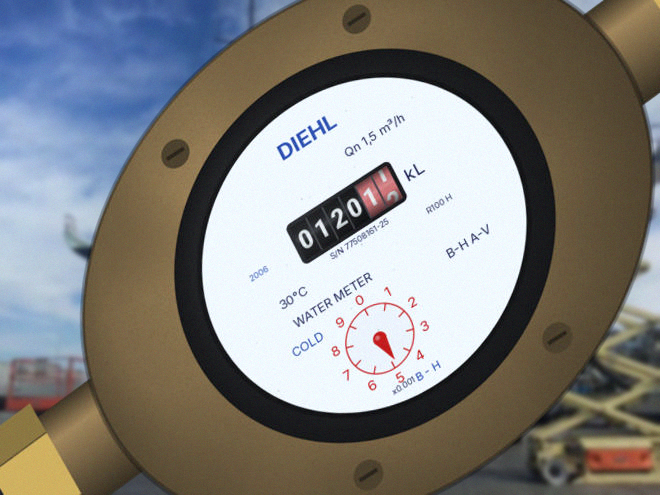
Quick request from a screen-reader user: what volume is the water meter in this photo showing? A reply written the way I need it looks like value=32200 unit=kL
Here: value=120.114 unit=kL
